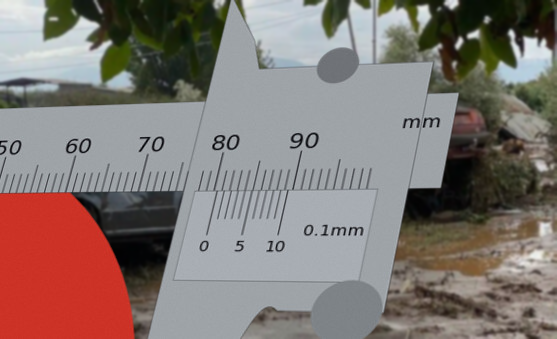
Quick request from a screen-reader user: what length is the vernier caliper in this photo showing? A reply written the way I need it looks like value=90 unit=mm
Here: value=80.4 unit=mm
